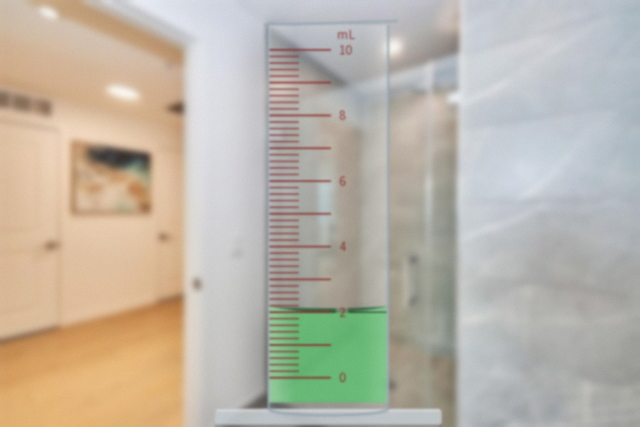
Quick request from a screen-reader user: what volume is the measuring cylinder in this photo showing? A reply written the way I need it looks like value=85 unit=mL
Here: value=2 unit=mL
